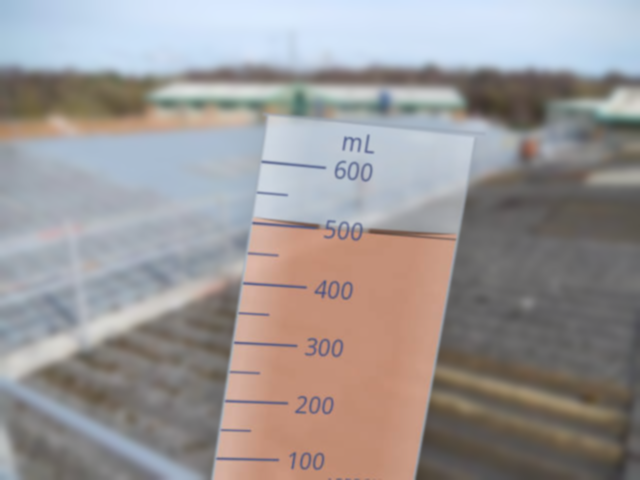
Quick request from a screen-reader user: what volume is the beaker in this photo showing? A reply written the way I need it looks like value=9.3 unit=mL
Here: value=500 unit=mL
